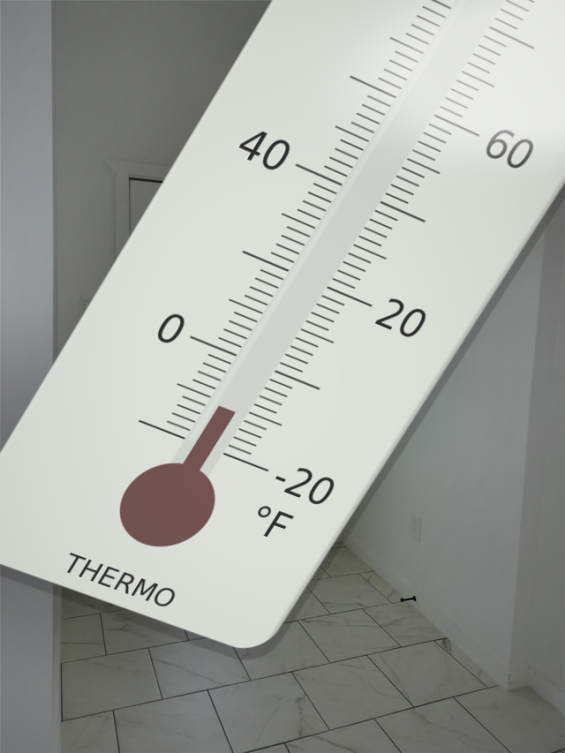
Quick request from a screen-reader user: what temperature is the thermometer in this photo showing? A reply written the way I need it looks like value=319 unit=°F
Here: value=-11 unit=°F
